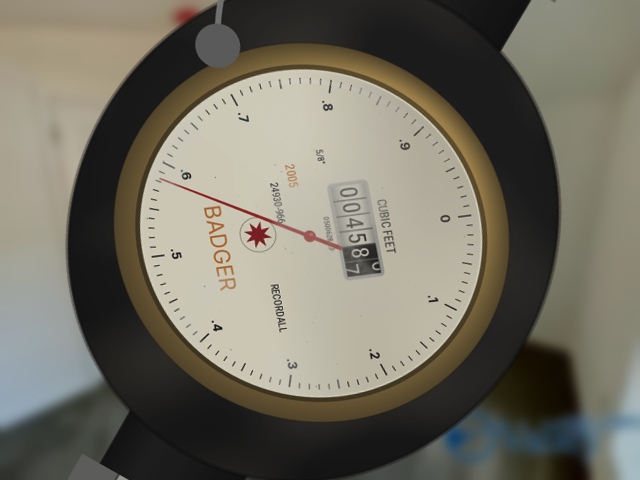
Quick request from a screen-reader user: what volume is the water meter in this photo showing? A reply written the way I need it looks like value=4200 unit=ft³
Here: value=4586.58 unit=ft³
